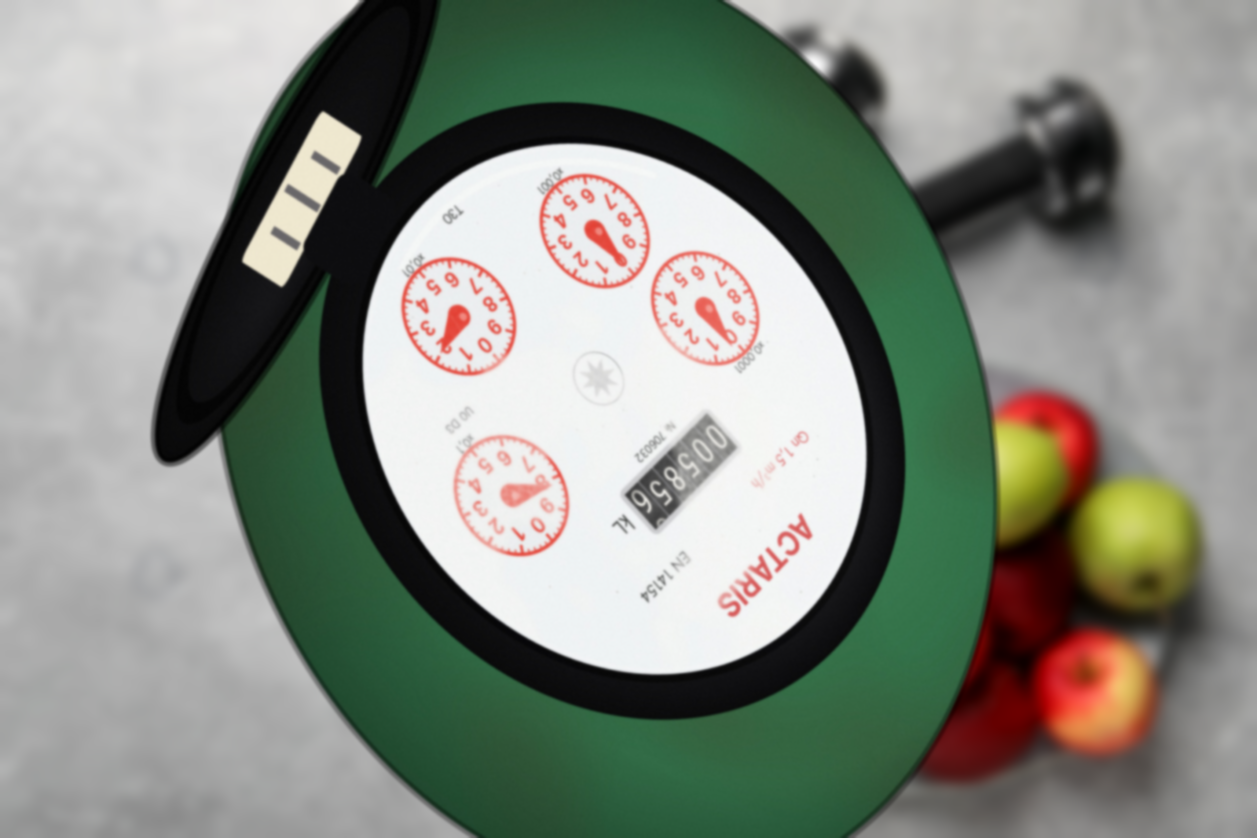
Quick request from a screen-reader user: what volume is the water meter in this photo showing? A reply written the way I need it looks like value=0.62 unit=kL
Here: value=5855.8200 unit=kL
